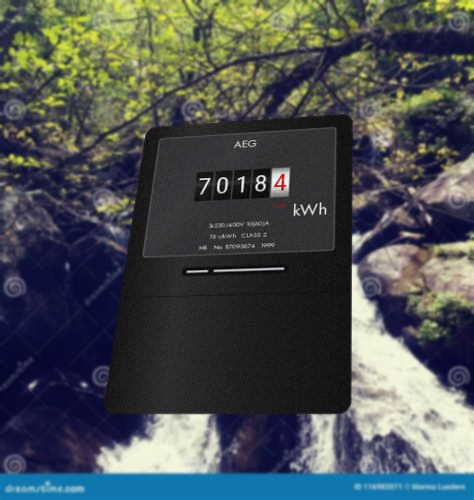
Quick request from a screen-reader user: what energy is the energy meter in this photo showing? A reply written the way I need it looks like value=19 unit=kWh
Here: value=7018.4 unit=kWh
